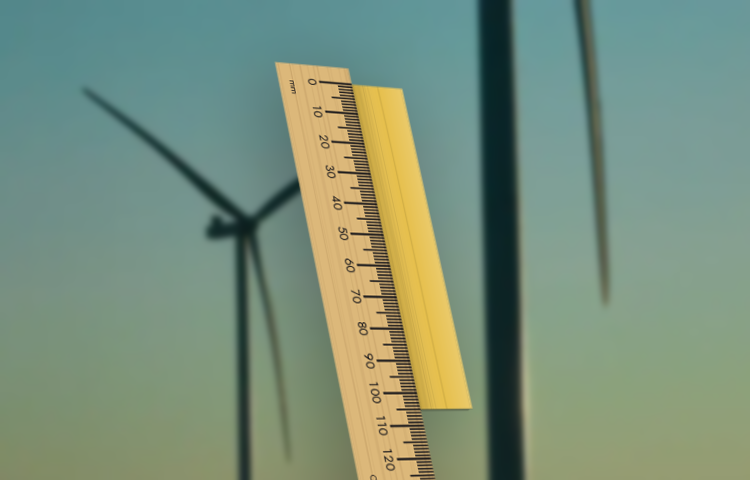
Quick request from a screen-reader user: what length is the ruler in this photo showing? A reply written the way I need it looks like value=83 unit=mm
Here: value=105 unit=mm
